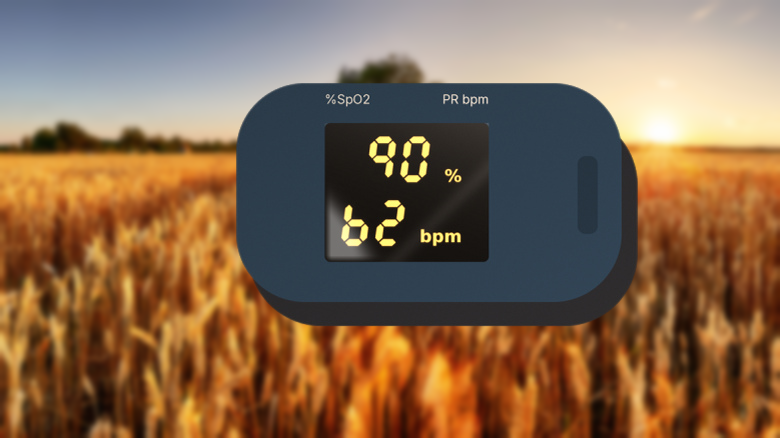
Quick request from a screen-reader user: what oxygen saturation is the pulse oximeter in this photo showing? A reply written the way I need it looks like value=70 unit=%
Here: value=90 unit=%
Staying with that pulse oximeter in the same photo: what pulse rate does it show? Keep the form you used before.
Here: value=62 unit=bpm
